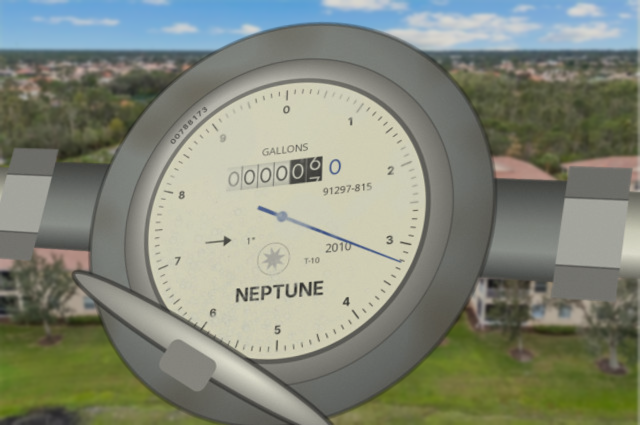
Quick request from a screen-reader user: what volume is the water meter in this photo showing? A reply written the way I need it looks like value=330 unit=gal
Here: value=63.2 unit=gal
